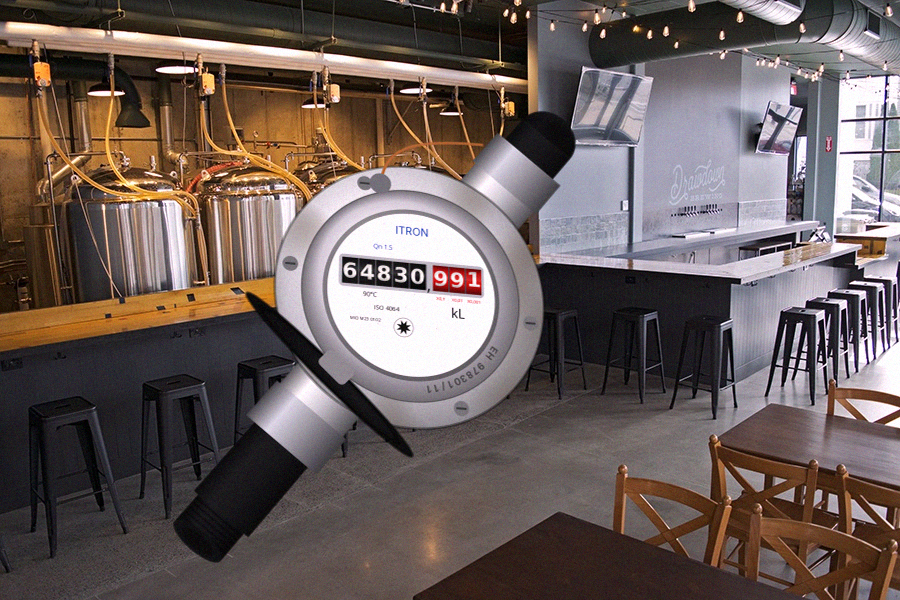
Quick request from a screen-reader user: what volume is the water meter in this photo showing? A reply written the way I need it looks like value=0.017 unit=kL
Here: value=64830.991 unit=kL
